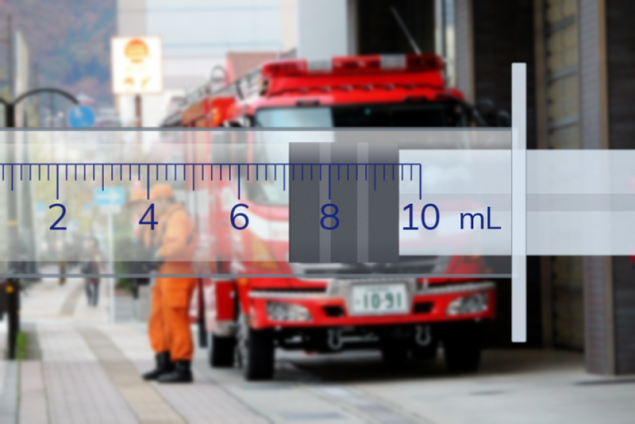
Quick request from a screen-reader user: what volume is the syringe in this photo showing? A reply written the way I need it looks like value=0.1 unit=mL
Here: value=7.1 unit=mL
